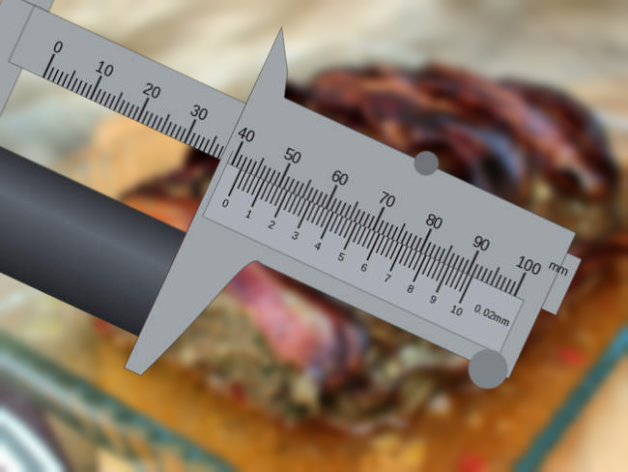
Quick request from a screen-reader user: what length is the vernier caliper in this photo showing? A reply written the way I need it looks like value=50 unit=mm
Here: value=42.0 unit=mm
